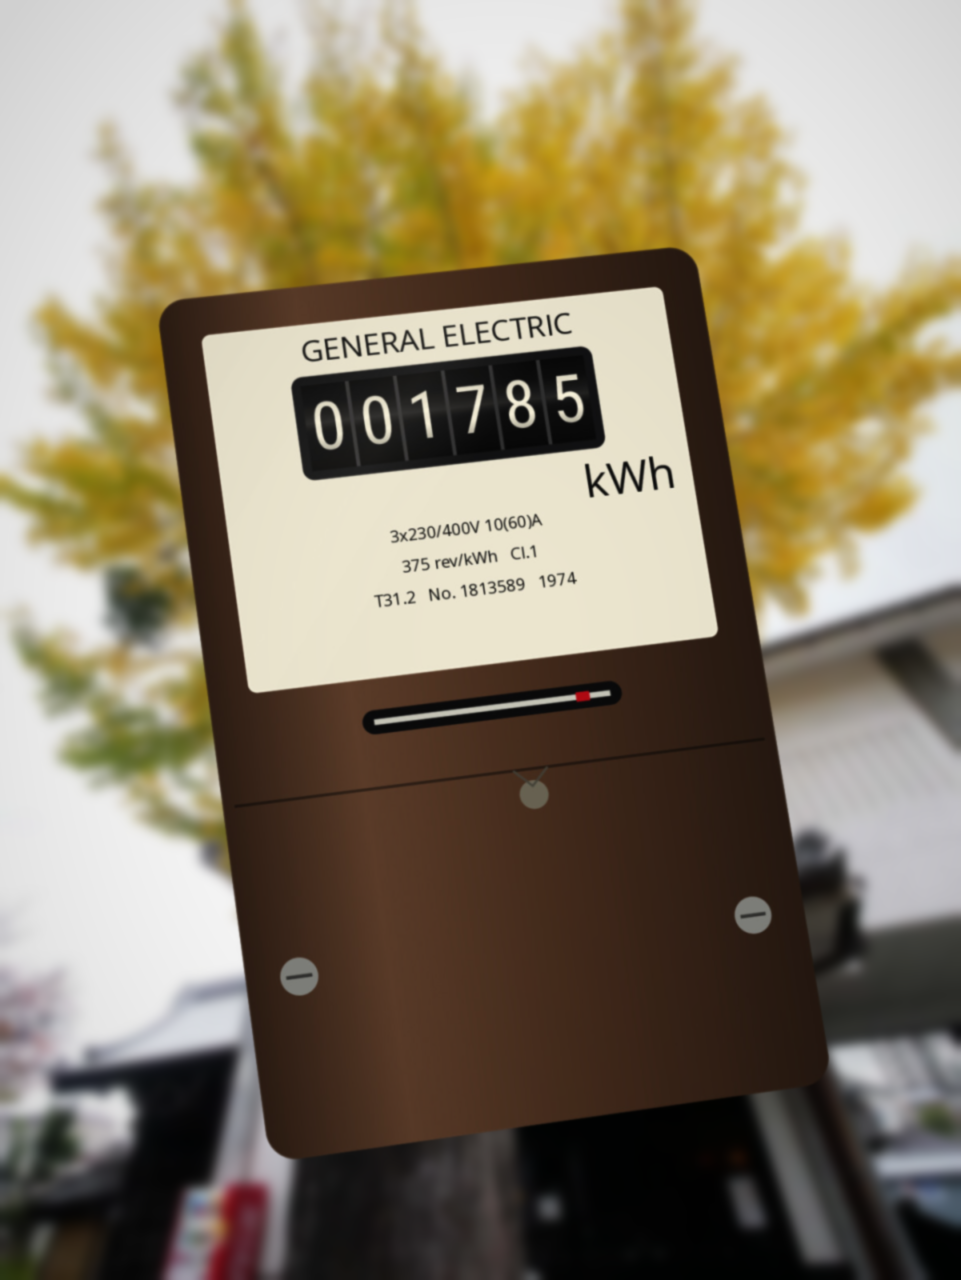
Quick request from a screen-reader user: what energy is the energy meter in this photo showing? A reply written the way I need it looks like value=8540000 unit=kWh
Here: value=1785 unit=kWh
